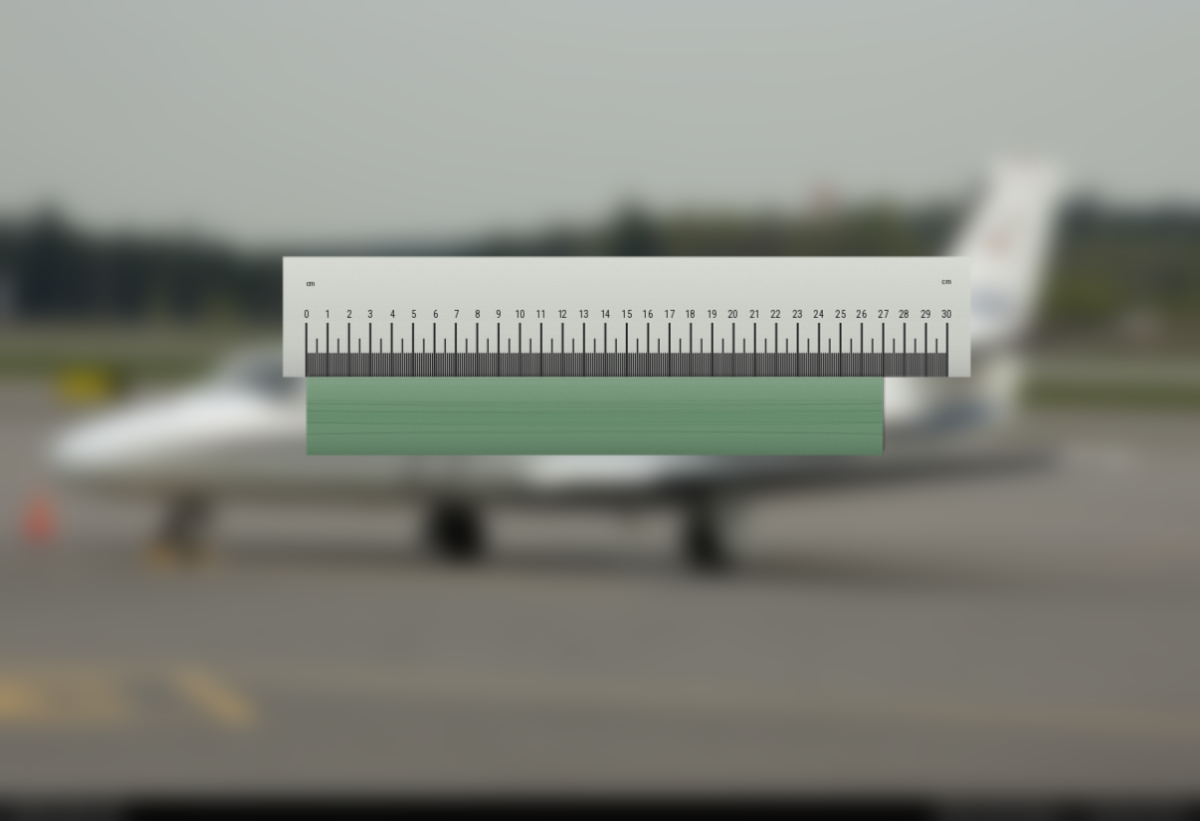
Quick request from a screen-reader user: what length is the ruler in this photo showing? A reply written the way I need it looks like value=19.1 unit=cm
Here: value=27 unit=cm
